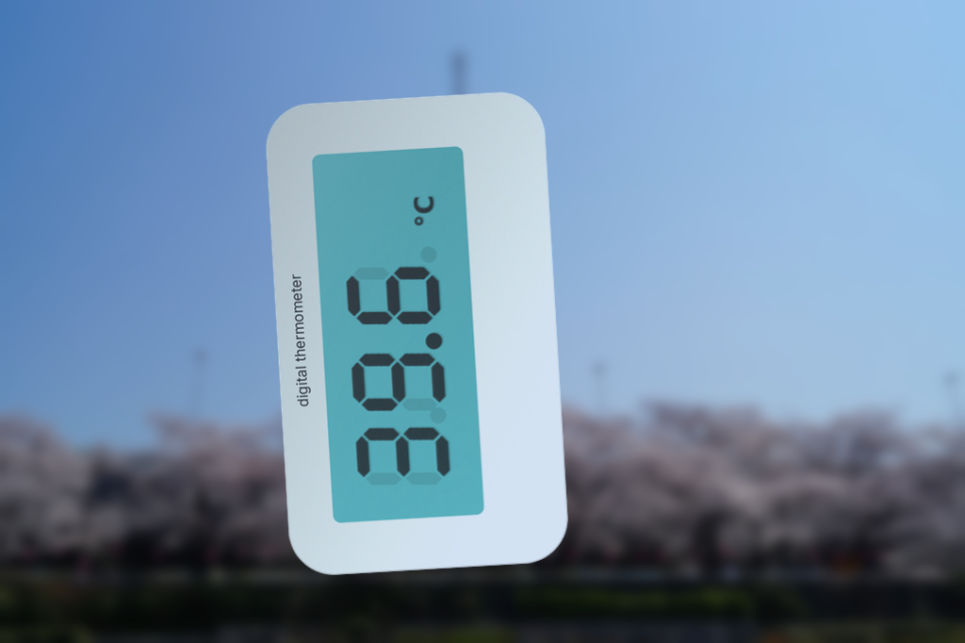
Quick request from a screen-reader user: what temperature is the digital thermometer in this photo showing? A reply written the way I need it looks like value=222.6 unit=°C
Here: value=39.6 unit=°C
